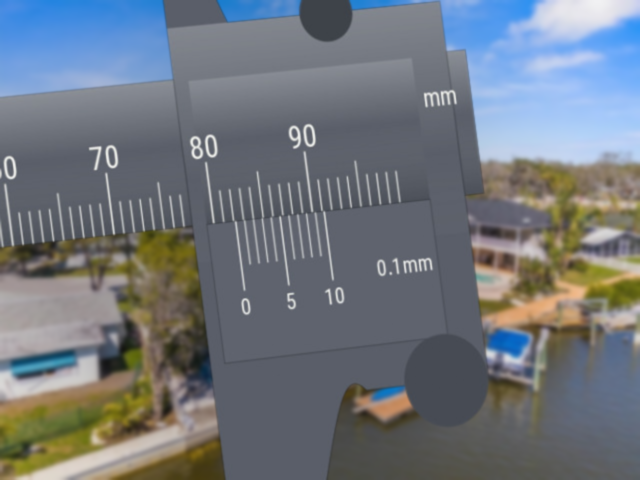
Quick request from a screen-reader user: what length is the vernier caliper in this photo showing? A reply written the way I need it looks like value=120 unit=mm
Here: value=82.2 unit=mm
